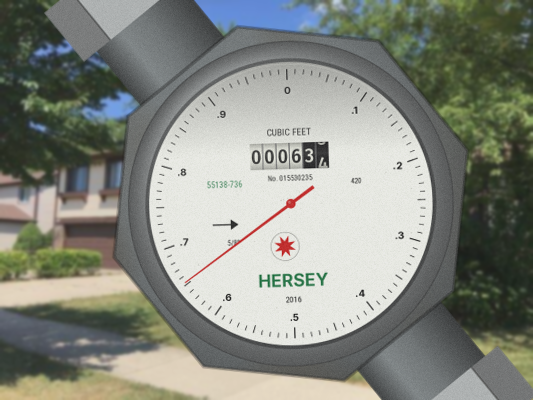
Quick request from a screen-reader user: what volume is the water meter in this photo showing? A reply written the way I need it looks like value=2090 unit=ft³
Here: value=633.65 unit=ft³
